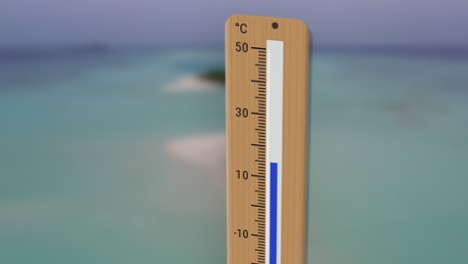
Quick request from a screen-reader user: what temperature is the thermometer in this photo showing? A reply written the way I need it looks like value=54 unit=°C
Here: value=15 unit=°C
